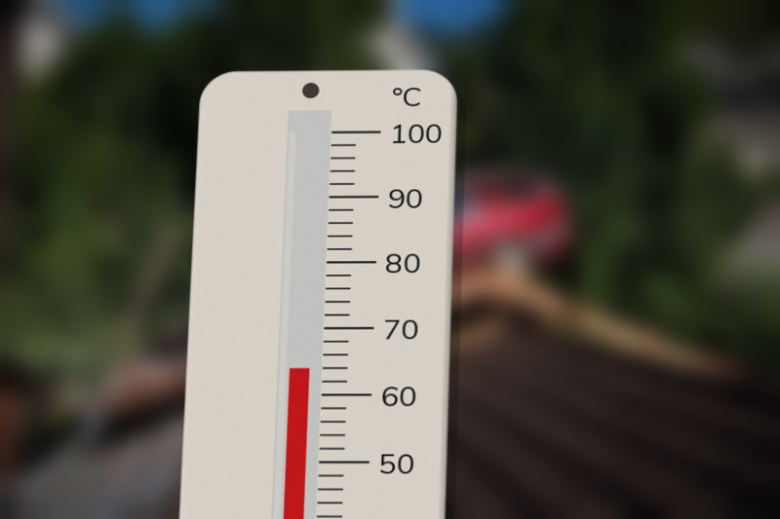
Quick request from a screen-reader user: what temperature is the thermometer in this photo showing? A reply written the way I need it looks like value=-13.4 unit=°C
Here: value=64 unit=°C
